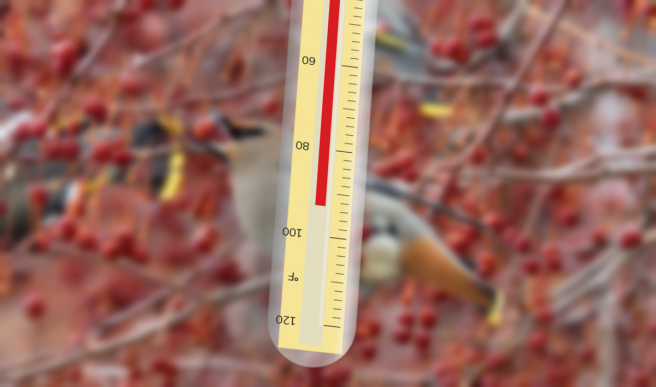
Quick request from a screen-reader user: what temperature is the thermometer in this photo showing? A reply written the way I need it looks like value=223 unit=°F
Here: value=93 unit=°F
